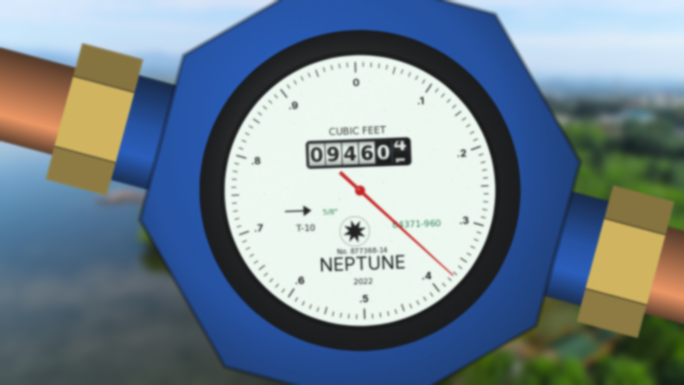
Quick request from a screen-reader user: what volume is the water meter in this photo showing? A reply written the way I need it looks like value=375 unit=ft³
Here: value=94604.37 unit=ft³
